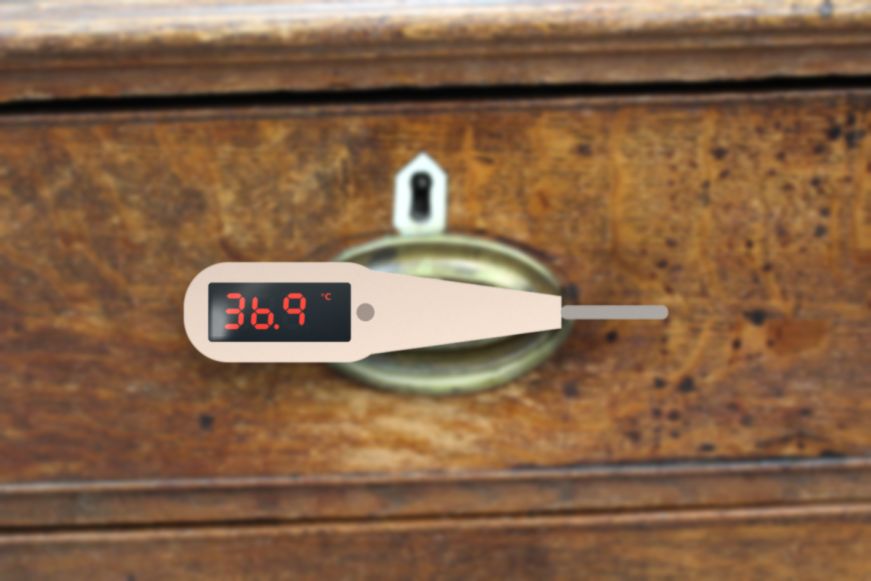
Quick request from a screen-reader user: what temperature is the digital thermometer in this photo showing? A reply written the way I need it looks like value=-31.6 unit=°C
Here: value=36.9 unit=°C
